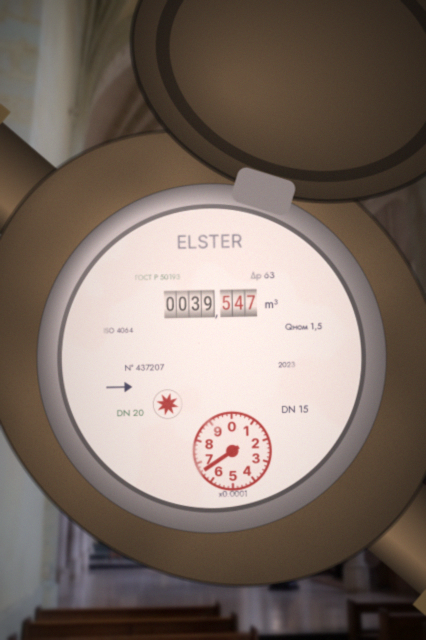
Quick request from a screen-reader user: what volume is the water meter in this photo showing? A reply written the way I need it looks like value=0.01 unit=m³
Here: value=39.5476 unit=m³
